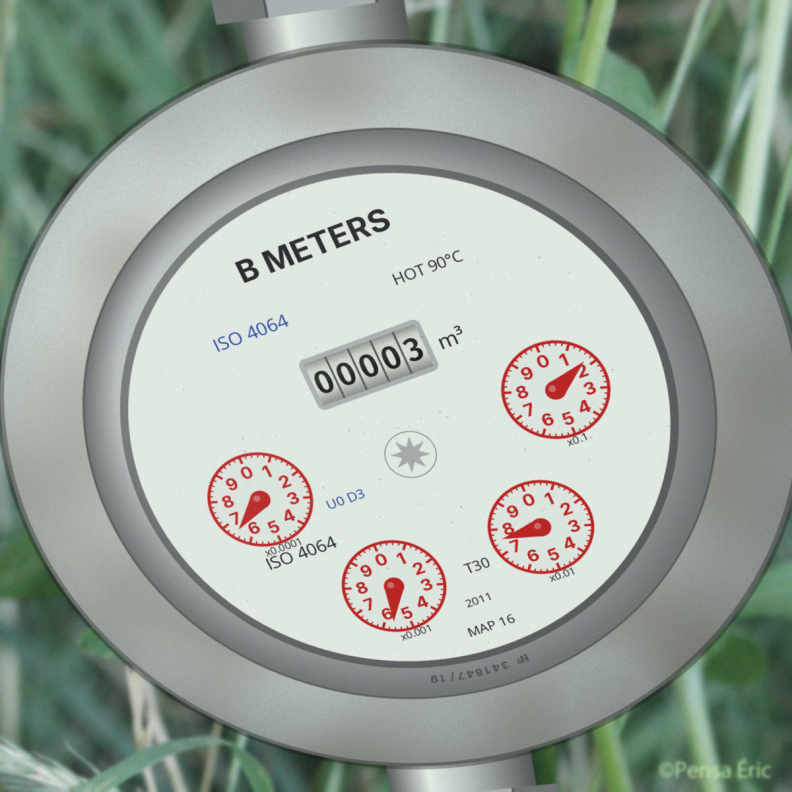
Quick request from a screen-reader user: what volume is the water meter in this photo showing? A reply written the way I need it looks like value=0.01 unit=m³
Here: value=3.1756 unit=m³
